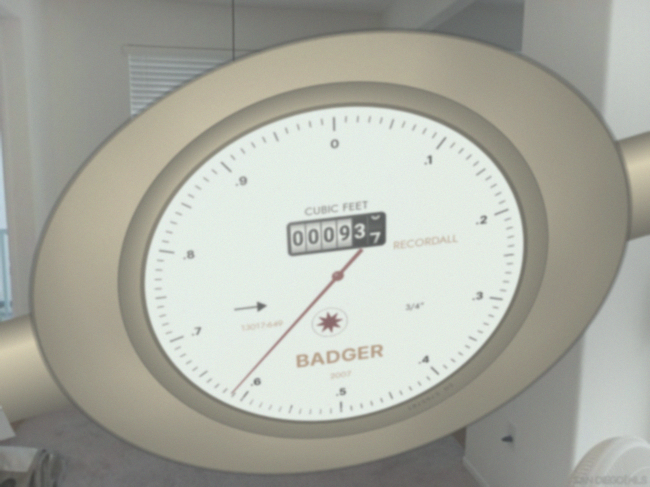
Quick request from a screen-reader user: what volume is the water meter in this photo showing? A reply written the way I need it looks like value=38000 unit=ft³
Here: value=936.61 unit=ft³
